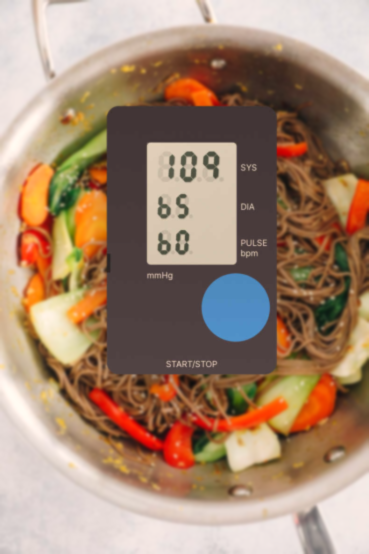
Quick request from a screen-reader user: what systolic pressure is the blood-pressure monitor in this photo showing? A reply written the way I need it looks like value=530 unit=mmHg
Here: value=109 unit=mmHg
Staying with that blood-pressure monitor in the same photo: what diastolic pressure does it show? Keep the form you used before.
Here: value=65 unit=mmHg
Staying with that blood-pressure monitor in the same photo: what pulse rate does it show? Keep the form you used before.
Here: value=60 unit=bpm
